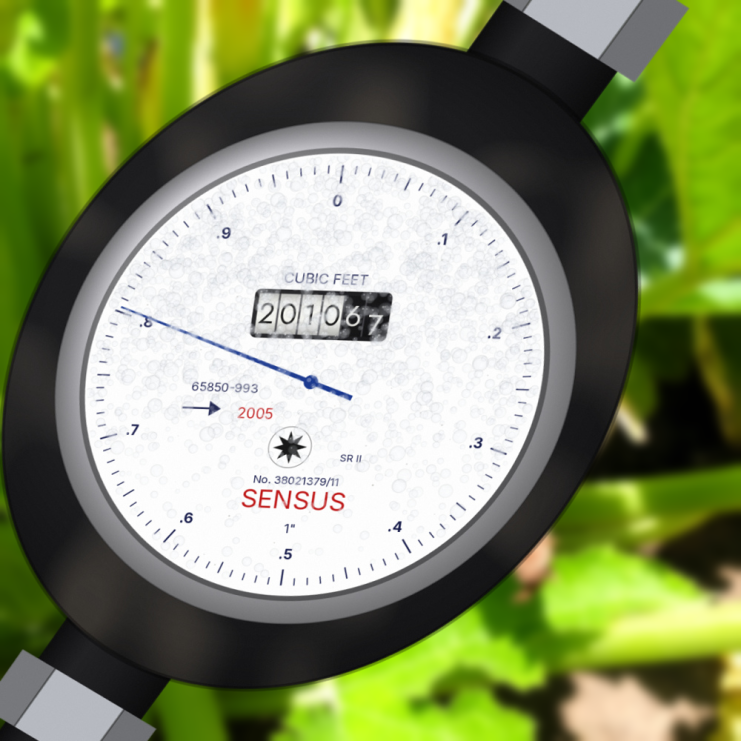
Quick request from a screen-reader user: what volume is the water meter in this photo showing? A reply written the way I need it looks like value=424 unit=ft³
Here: value=201066.80 unit=ft³
